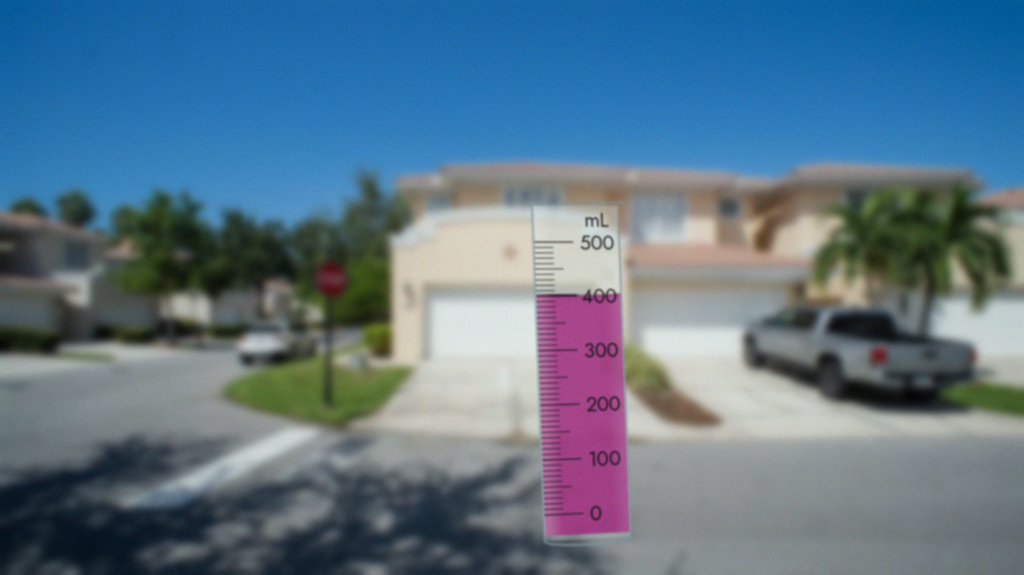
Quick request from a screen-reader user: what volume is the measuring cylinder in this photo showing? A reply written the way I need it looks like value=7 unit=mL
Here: value=400 unit=mL
